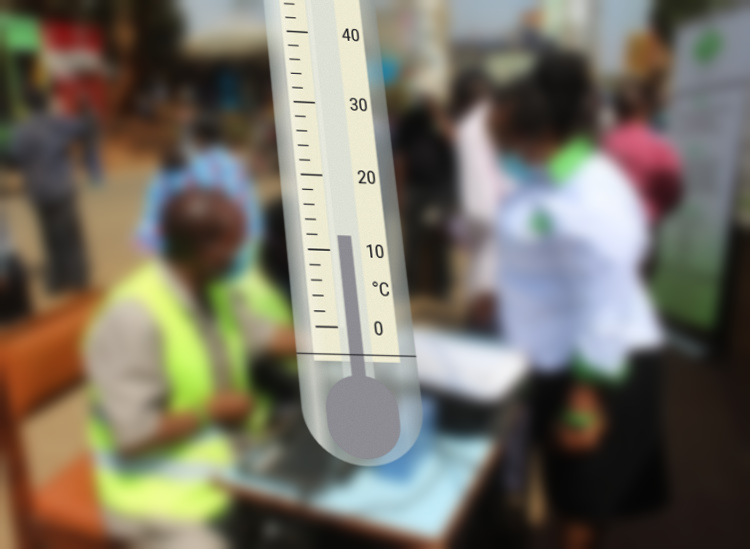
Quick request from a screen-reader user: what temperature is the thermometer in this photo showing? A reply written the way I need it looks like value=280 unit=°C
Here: value=12 unit=°C
